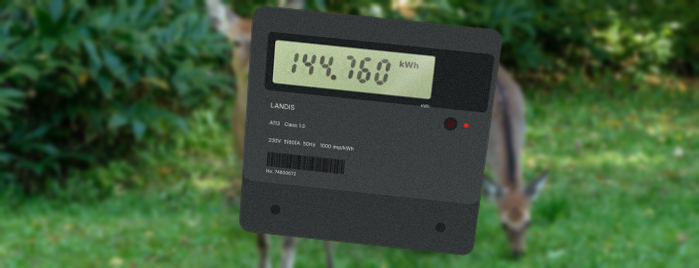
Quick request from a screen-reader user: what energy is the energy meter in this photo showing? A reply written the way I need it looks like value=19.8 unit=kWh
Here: value=144.760 unit=kWh
